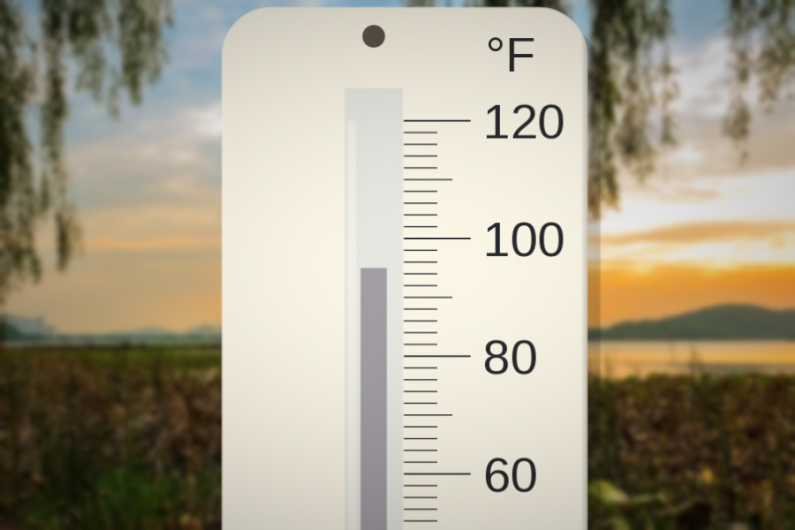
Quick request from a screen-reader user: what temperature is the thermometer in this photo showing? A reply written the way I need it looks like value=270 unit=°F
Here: value=95 unit=°F
